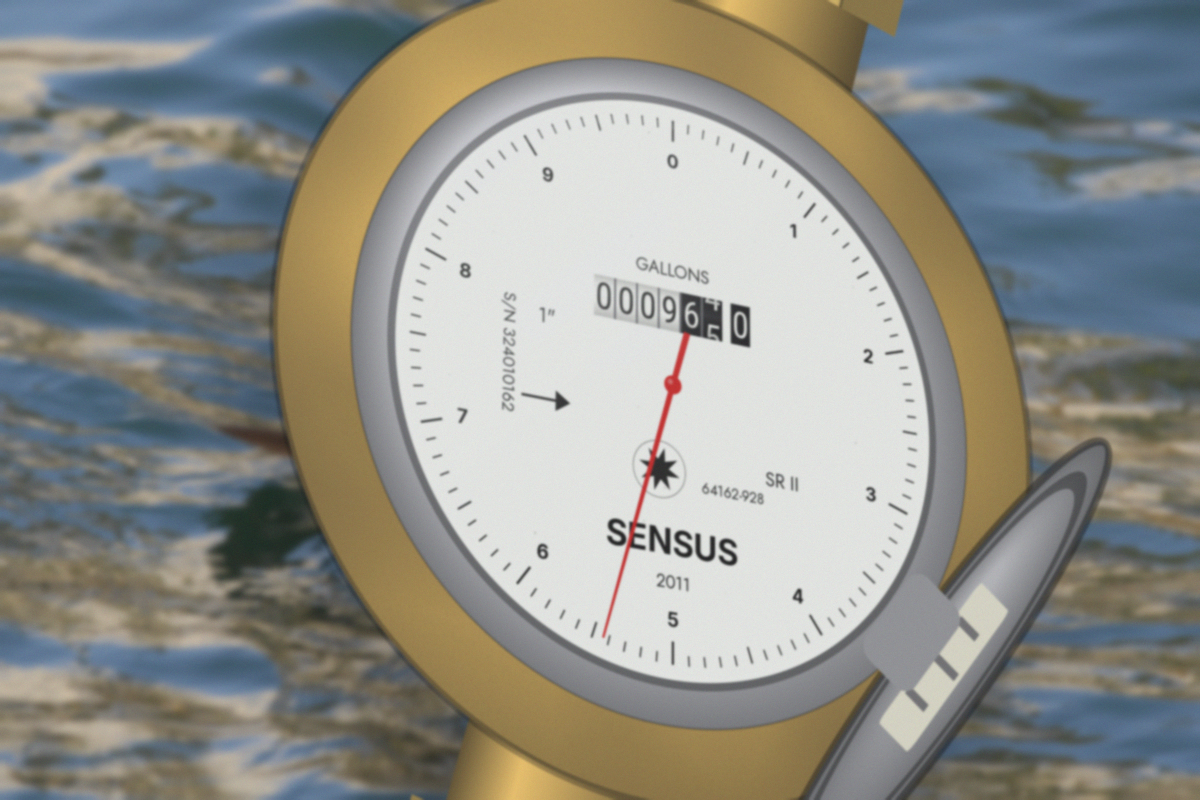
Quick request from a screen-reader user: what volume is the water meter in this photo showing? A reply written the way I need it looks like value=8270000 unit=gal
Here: value=9645.4 unit=gal
